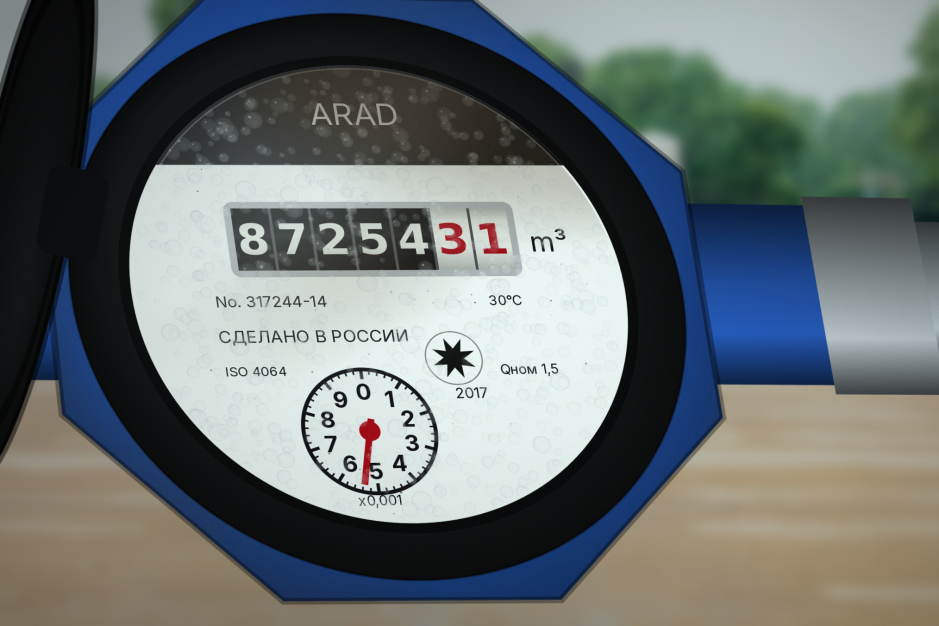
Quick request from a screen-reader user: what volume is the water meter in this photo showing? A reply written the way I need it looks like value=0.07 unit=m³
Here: value=87254.315 unit=m³
